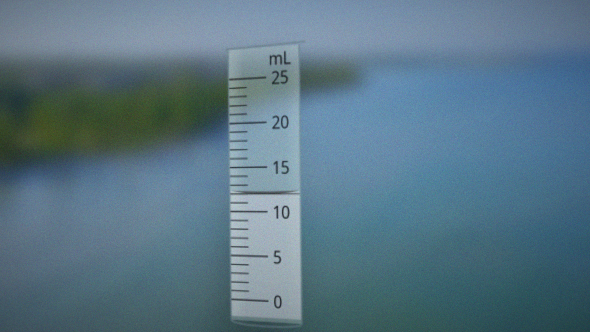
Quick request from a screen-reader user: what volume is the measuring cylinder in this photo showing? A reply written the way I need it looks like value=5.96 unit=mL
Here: value=12 unit=mL
